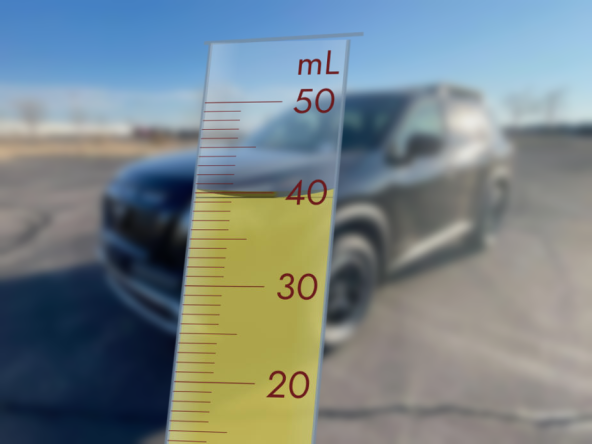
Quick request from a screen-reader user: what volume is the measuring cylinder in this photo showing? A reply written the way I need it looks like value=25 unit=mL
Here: value=39.5 unit=mL
